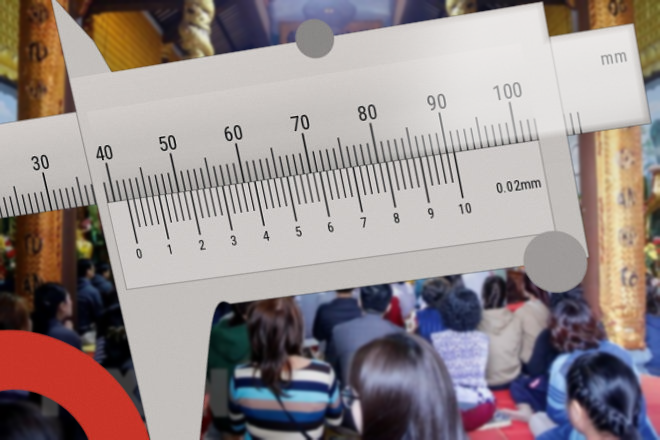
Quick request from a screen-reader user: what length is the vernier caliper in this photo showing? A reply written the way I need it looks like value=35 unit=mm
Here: value=42.0 unit=mm
